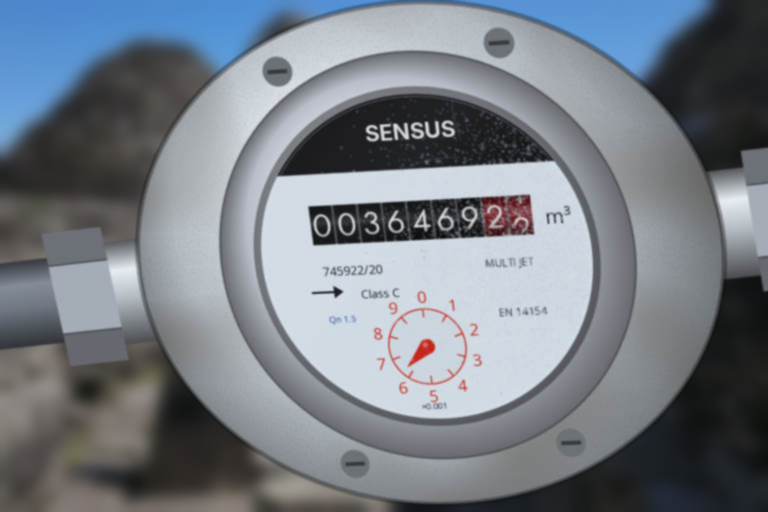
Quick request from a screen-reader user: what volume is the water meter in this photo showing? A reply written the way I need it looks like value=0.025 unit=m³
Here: value=36469.216 unit=m³
